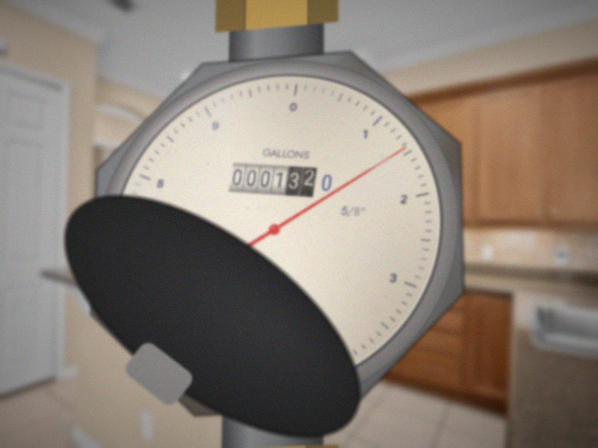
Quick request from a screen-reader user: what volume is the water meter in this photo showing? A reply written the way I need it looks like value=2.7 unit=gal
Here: value=1321.4 unit=gal
